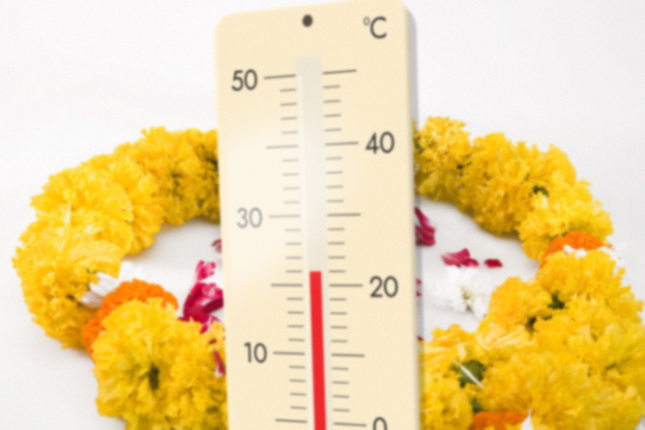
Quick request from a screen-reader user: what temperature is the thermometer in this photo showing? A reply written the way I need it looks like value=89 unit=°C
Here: value=22 unit=°C
